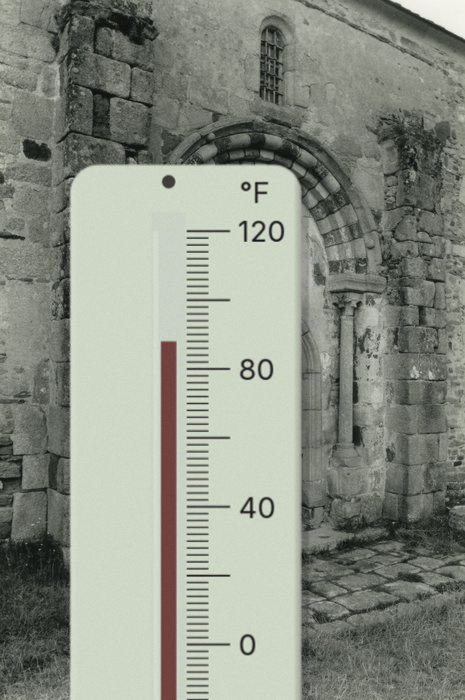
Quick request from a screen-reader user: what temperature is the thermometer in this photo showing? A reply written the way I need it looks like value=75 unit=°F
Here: value=88 unit=°F
